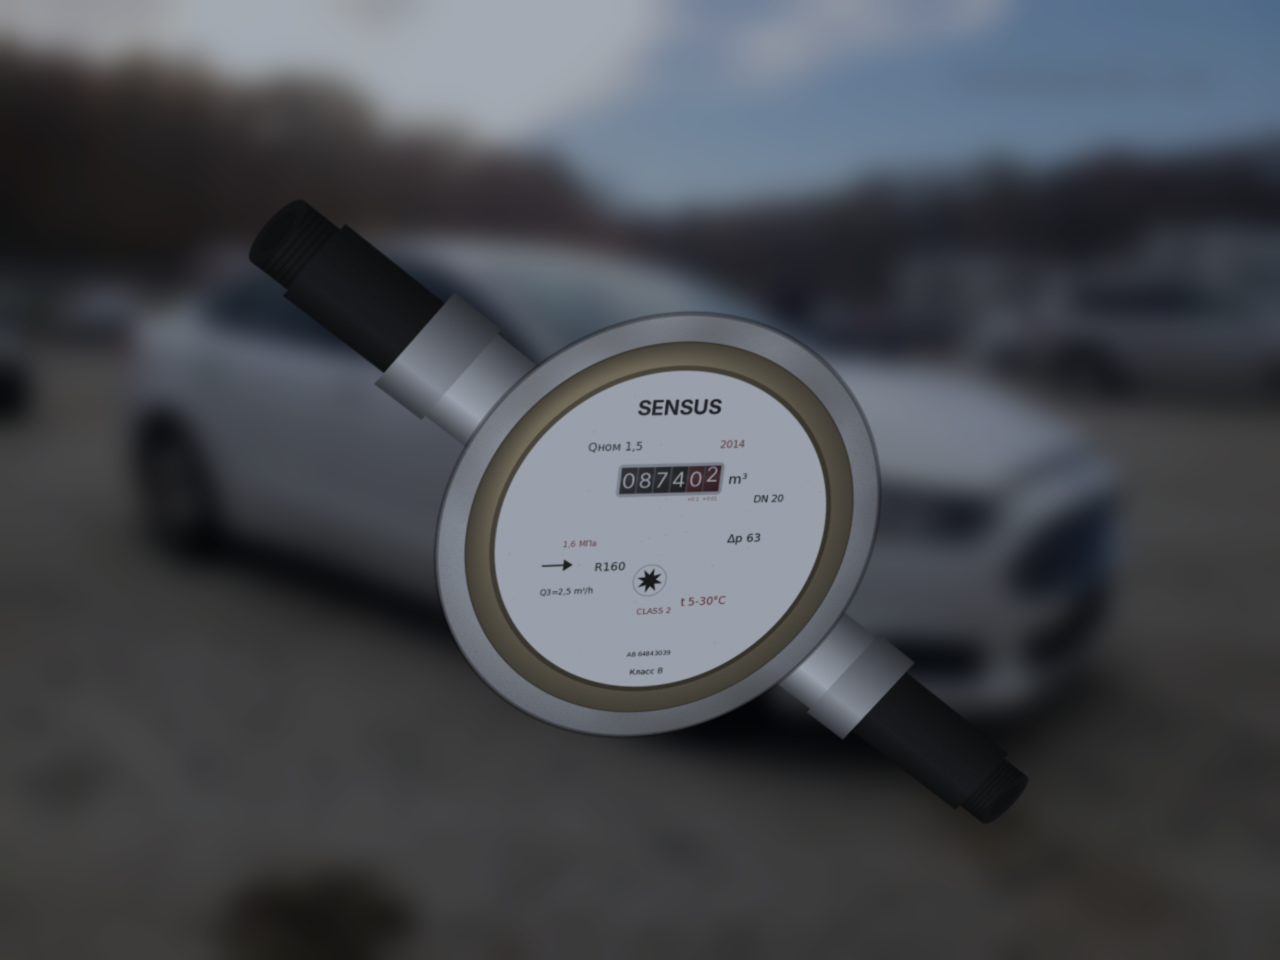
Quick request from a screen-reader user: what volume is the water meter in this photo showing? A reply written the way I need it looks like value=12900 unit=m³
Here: value=874.02 unit=m³
